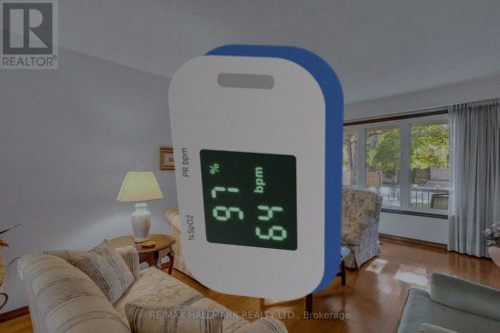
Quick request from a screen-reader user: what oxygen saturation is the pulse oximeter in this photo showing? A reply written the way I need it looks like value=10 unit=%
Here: value=97 unit=%
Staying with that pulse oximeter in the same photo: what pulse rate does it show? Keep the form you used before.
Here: value=64 unit=bpm
